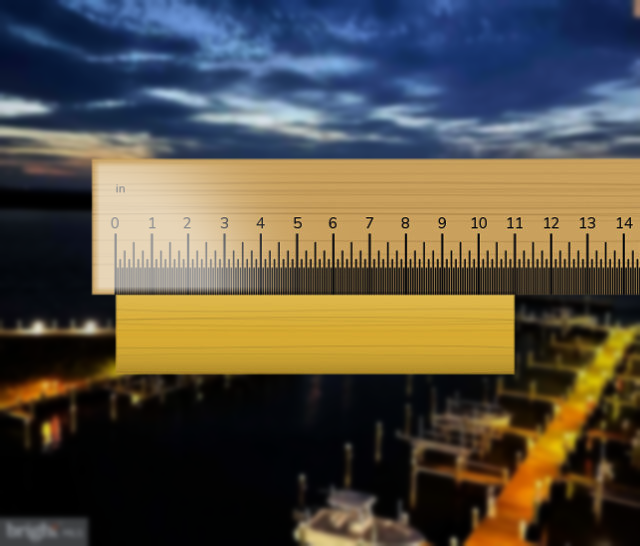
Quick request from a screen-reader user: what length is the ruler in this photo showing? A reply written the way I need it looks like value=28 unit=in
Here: value=11 unit=in
